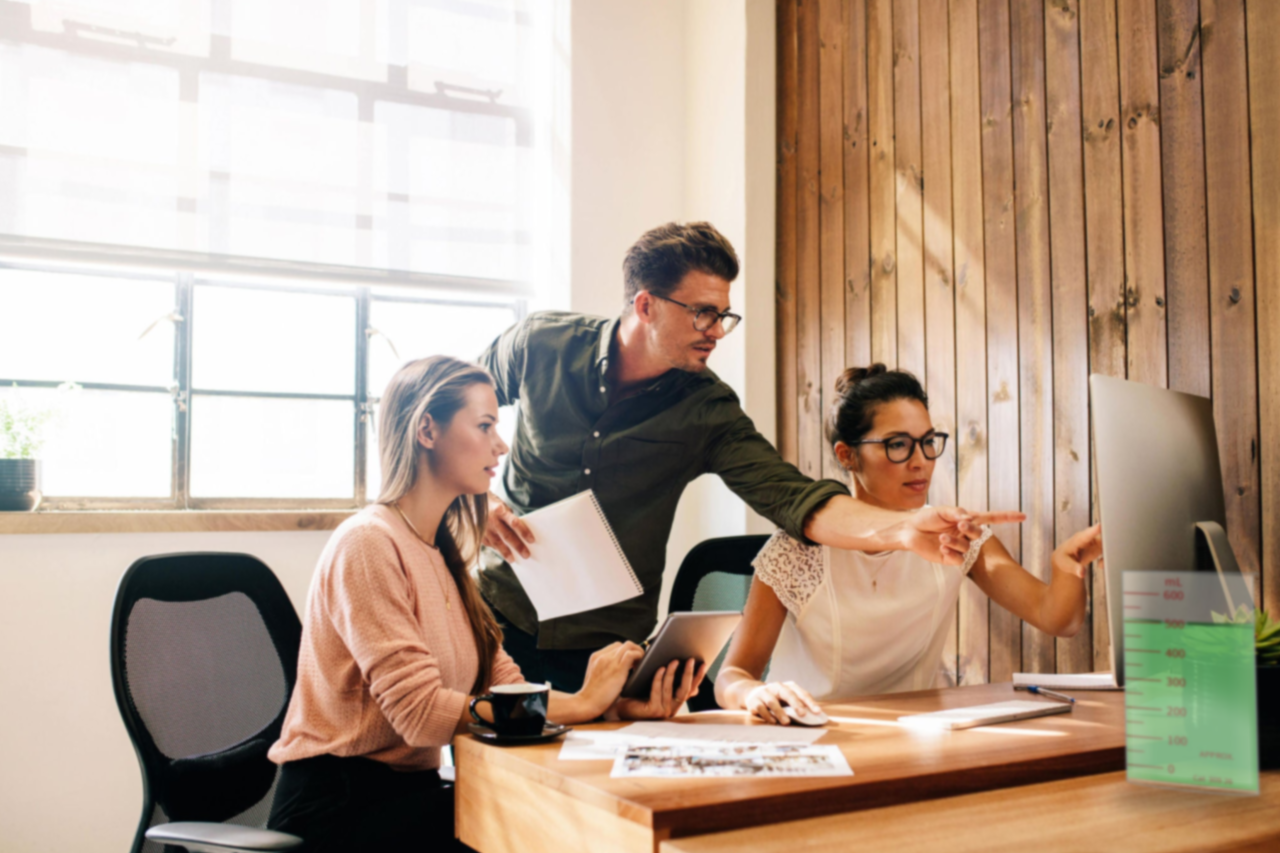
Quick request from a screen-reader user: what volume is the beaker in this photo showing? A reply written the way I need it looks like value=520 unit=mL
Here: value=500 unit=mL
